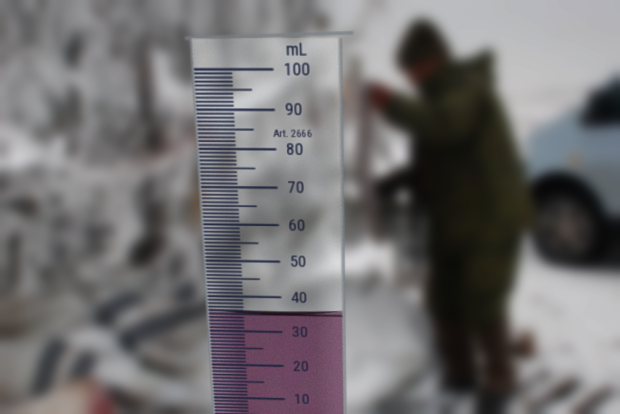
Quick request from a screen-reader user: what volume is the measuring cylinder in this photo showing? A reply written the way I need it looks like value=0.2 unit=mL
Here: value=35 unit=mL
